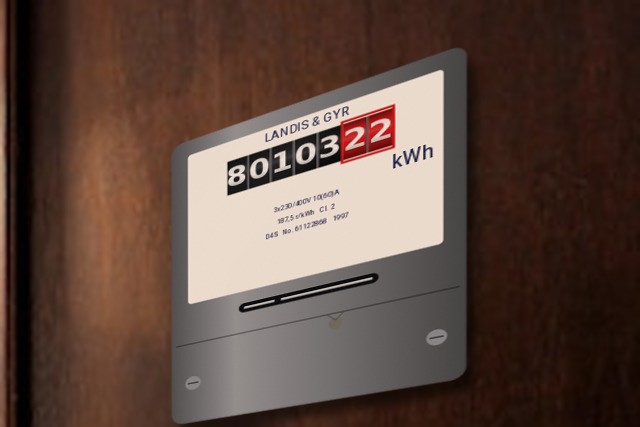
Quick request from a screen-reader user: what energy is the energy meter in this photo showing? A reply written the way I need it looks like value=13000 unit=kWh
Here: value=80103.22 unit=kWh
